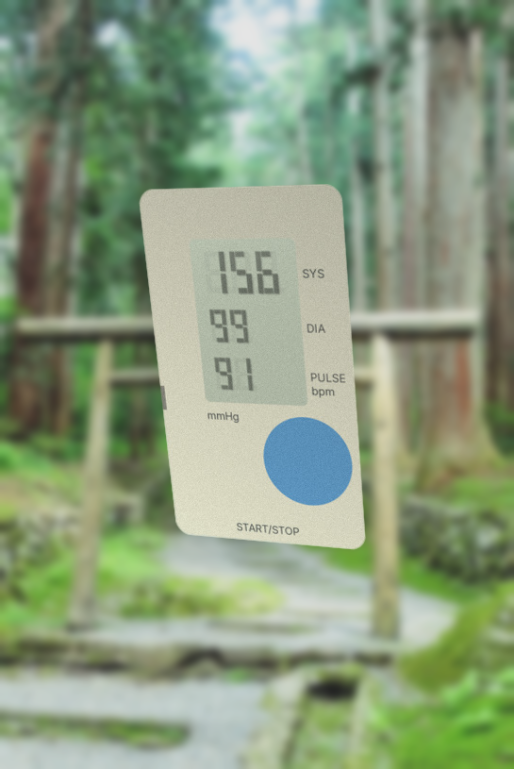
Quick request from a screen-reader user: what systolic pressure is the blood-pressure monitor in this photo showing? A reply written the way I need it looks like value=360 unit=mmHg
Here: value=156 unit=mmHg
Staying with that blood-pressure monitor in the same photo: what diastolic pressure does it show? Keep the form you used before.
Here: value=99 unit=mmHg
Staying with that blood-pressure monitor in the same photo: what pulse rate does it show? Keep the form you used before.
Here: value=91 unit=bpm
